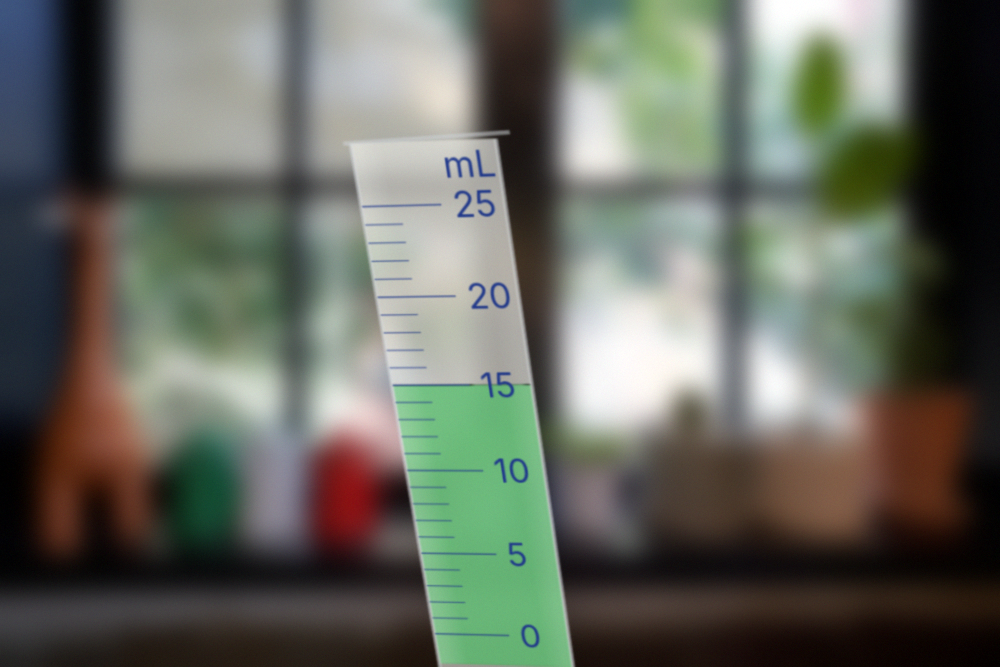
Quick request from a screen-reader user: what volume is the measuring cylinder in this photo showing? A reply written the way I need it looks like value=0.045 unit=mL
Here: value=15 unit=mL
